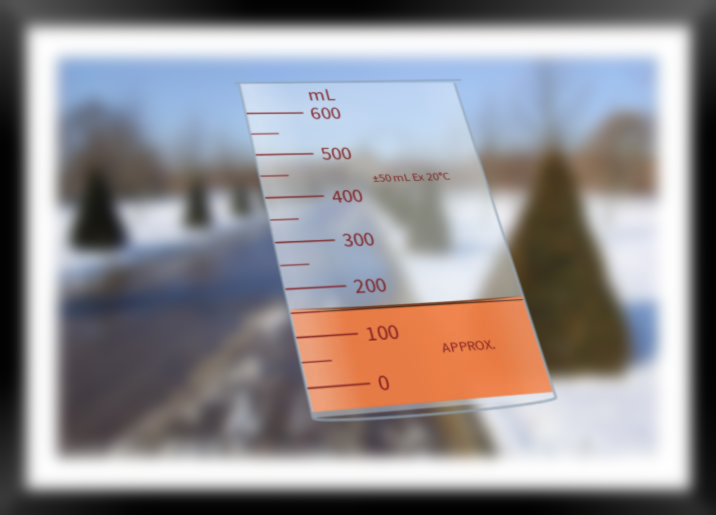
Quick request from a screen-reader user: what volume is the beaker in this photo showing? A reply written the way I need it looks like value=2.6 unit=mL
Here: value=150 unit=mL
